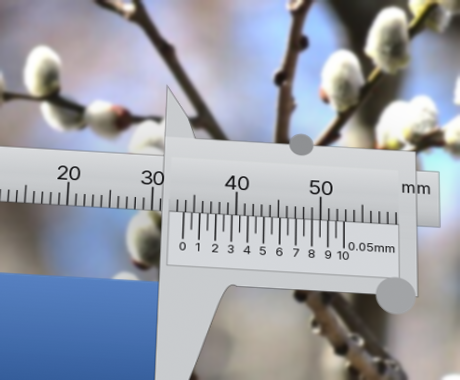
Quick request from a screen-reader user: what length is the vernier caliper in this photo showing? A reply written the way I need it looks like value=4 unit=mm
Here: value=33.8 unit=mm
